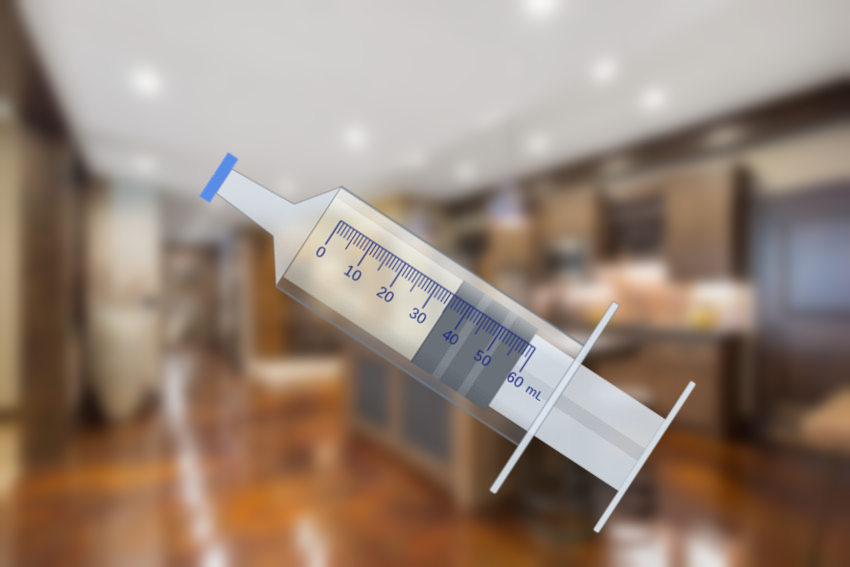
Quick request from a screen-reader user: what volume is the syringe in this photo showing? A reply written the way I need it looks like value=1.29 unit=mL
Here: value=35 unit=mL
